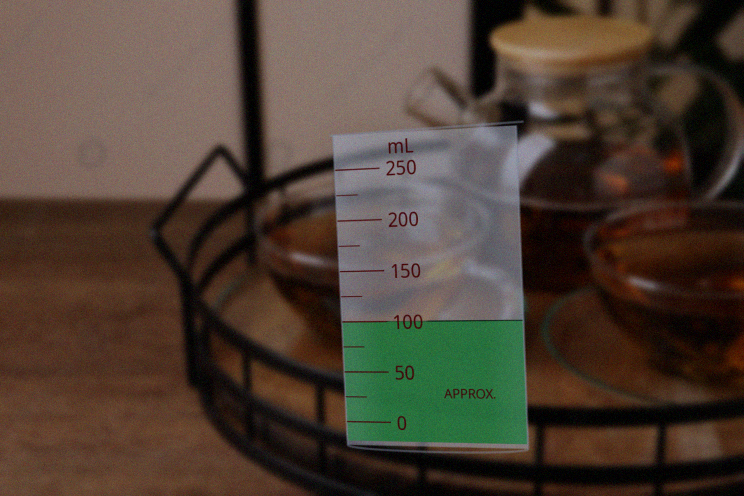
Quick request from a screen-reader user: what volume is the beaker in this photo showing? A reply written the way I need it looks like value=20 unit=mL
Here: value=100 unit=mL
